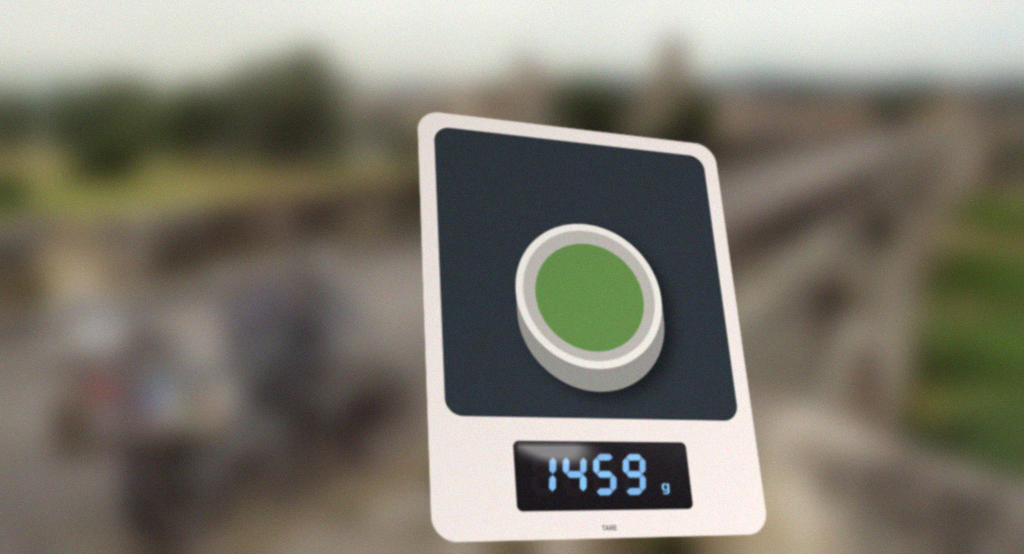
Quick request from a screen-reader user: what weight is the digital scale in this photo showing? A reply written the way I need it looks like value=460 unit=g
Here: value=1459 unit=g
